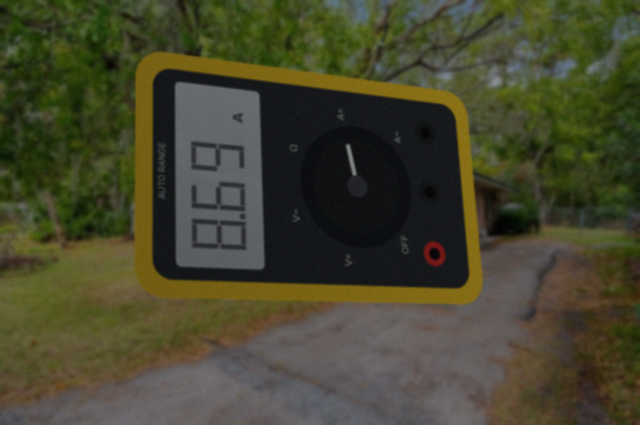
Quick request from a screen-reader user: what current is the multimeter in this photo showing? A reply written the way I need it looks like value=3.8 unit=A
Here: value=8.69 unit=A
